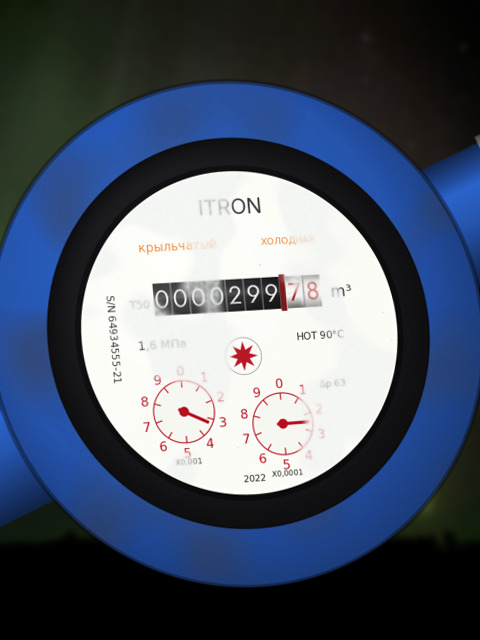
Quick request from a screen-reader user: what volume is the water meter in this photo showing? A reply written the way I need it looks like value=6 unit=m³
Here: value=299.7832 unit=m³
